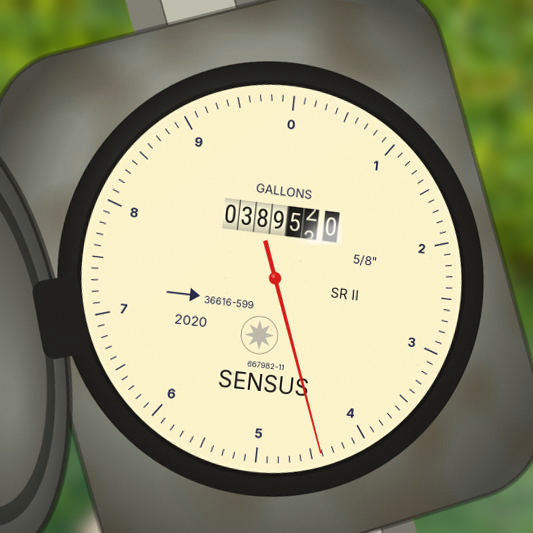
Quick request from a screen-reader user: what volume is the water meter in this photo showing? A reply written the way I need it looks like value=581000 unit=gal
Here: value=389524.4 unit=gal
